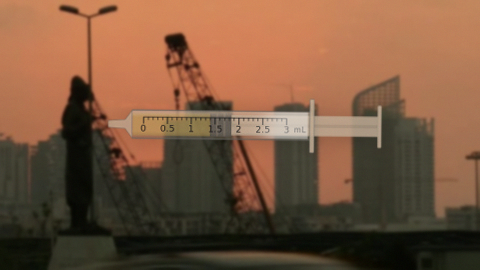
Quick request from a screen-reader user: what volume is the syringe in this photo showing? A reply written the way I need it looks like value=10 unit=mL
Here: value=1.4 unit=mL
